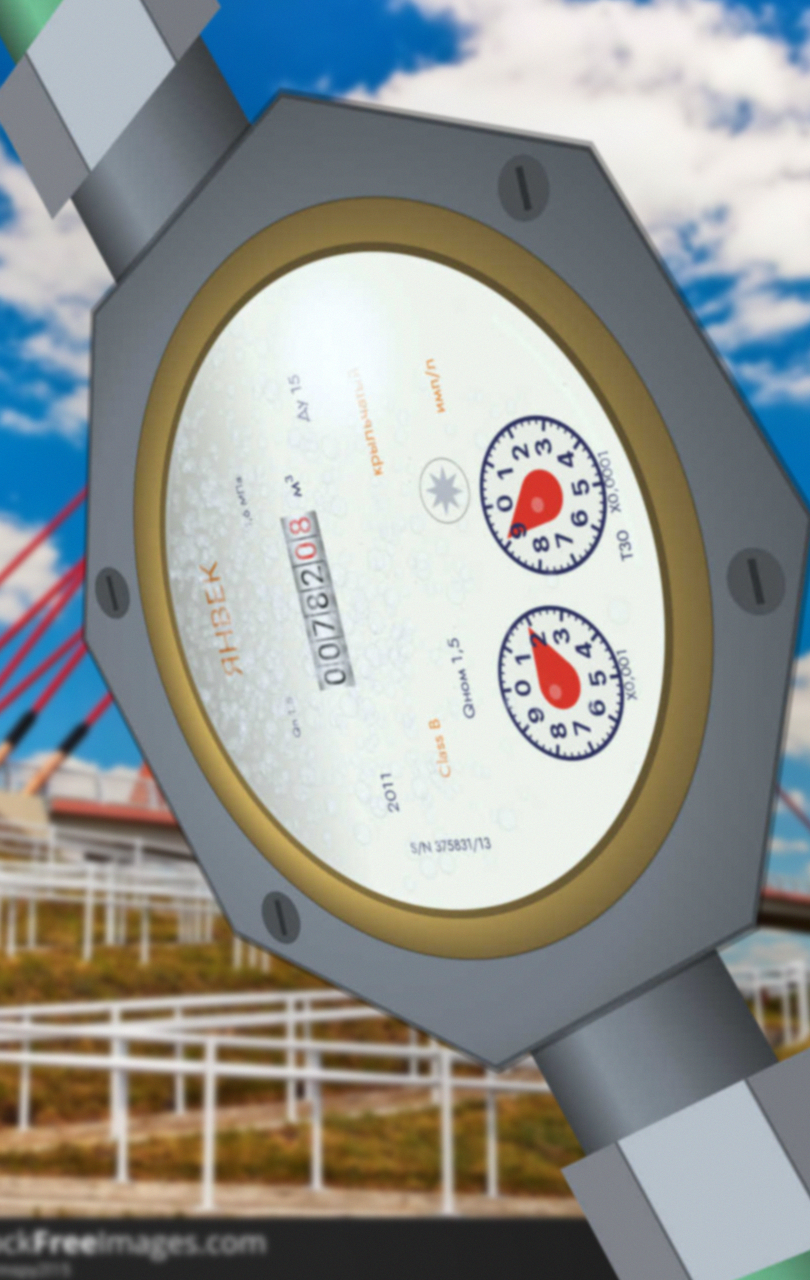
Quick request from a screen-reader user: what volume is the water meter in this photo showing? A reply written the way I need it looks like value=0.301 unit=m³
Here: value=782.0819 unit=m³
